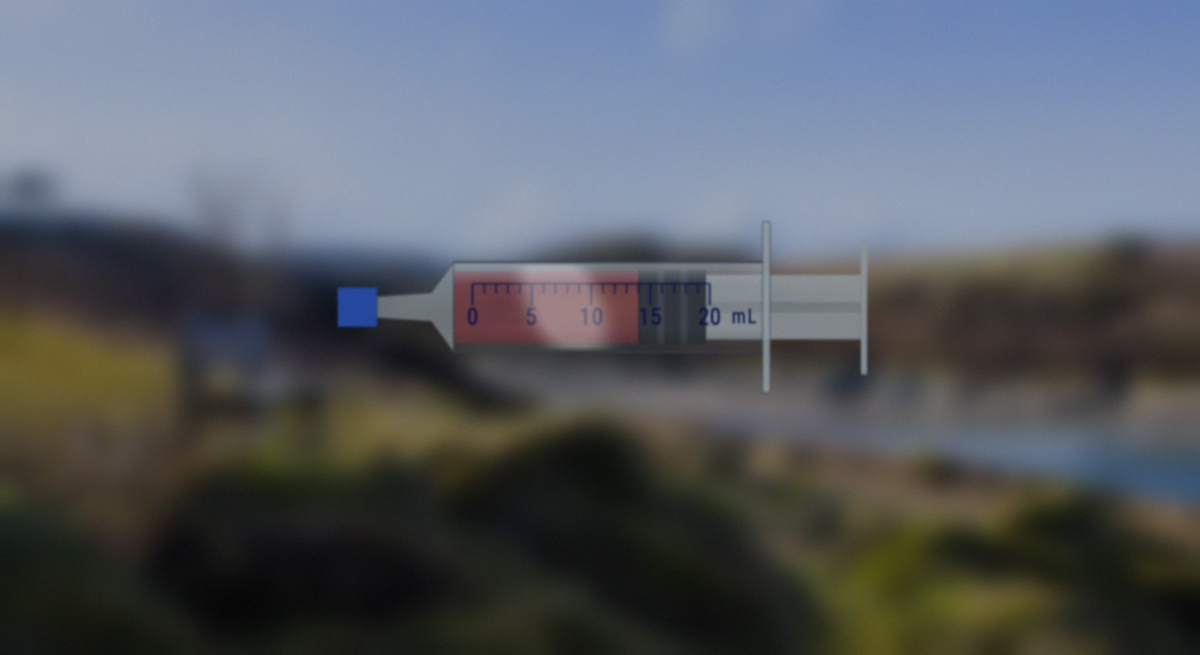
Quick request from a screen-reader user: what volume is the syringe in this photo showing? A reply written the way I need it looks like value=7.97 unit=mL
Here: value=14 unit=mL
